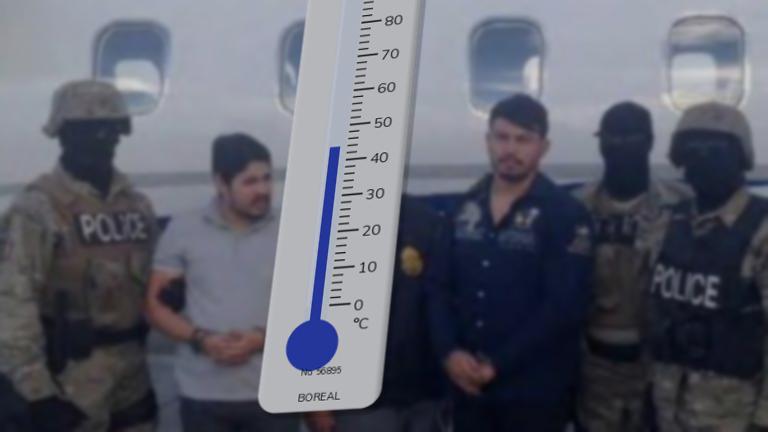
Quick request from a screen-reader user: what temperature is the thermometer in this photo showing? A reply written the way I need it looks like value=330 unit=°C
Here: value=44 unit=°C
